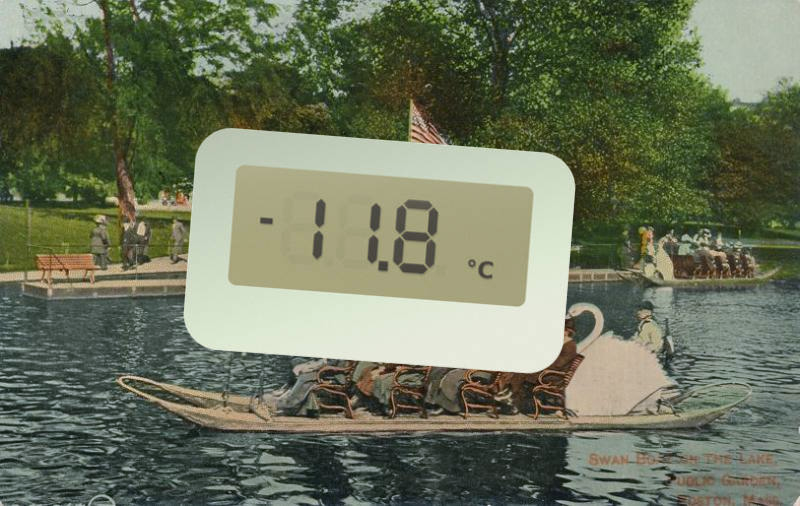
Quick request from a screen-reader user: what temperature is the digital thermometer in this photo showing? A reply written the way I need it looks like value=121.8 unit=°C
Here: value=-11.8 unit=°C
